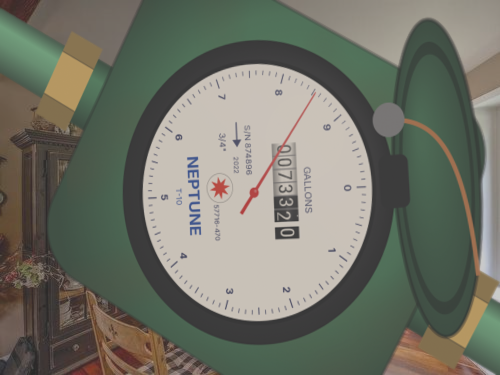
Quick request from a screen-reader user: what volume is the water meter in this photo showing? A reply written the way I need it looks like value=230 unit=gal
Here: value=73318.5 unit=gal
